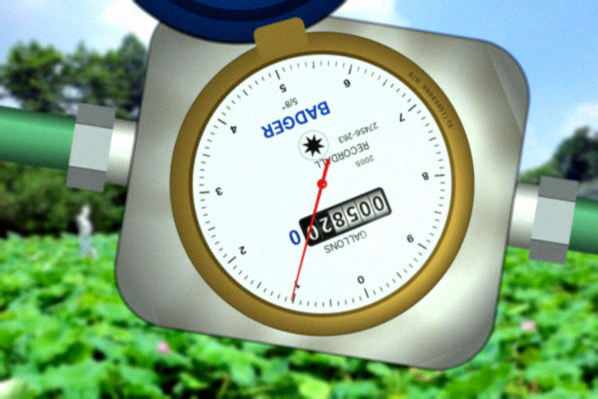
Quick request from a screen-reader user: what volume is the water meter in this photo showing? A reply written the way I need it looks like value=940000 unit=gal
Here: value=58201.0 unit=gal
